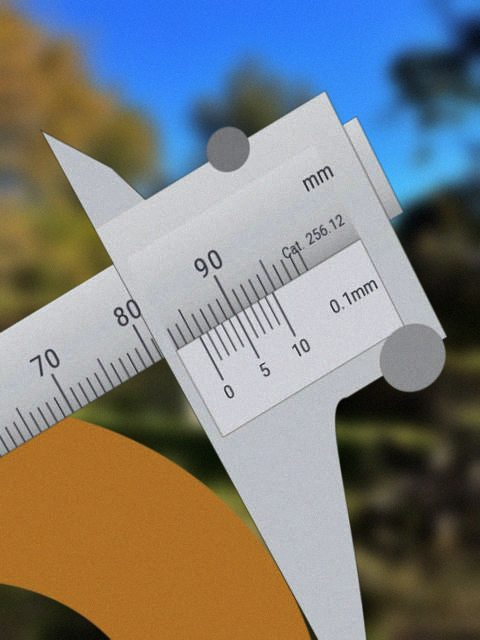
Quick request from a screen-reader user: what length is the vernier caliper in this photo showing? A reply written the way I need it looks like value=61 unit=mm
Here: value=85.6 unit=mm
